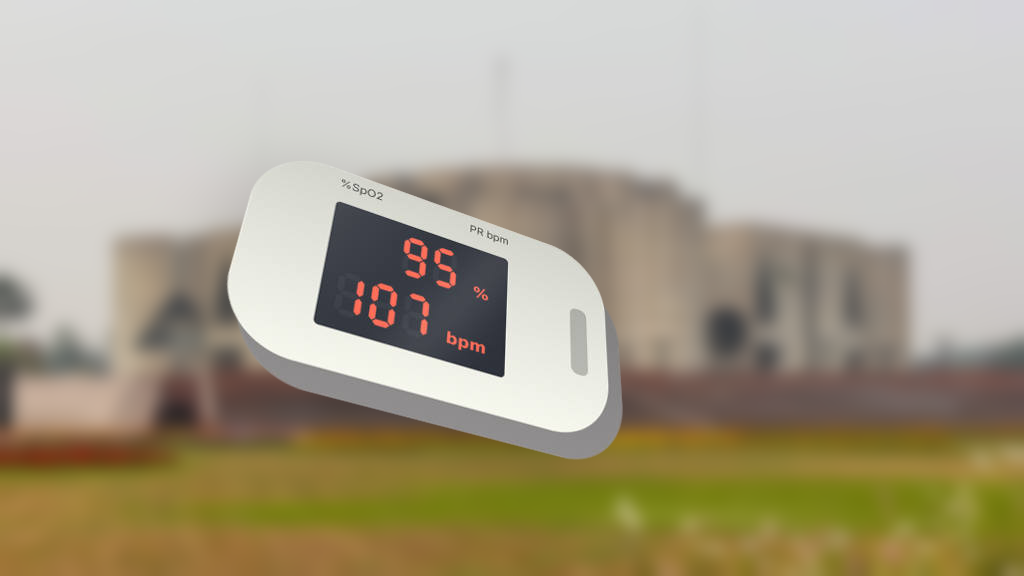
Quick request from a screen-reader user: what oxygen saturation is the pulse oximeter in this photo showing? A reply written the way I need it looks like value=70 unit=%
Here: value=95 unit=%
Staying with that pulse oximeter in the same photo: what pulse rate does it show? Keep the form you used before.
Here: value=107 unit=bpm
